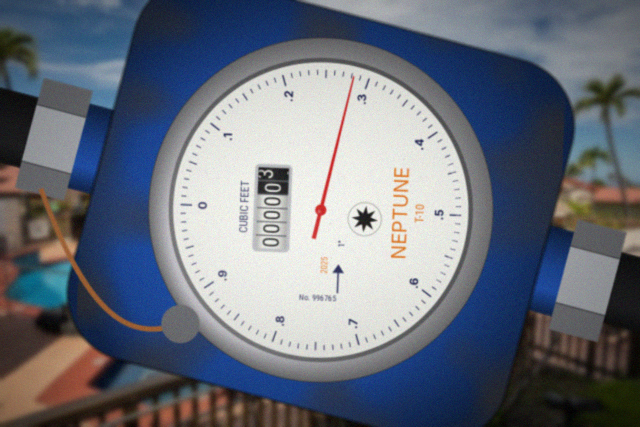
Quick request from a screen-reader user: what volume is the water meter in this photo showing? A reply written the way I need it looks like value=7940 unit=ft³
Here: value=3.28 unit=ft³
